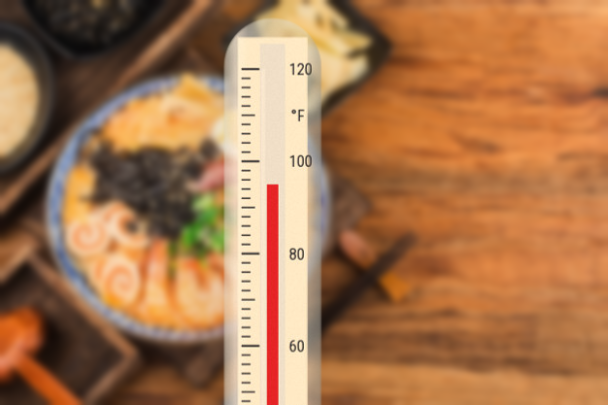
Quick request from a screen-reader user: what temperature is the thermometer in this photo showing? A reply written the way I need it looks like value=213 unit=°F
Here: value=95 unit=°F
